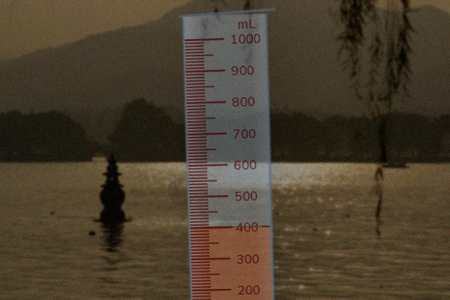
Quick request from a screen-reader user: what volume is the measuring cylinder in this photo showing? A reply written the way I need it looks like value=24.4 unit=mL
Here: value=400 unit=mL
